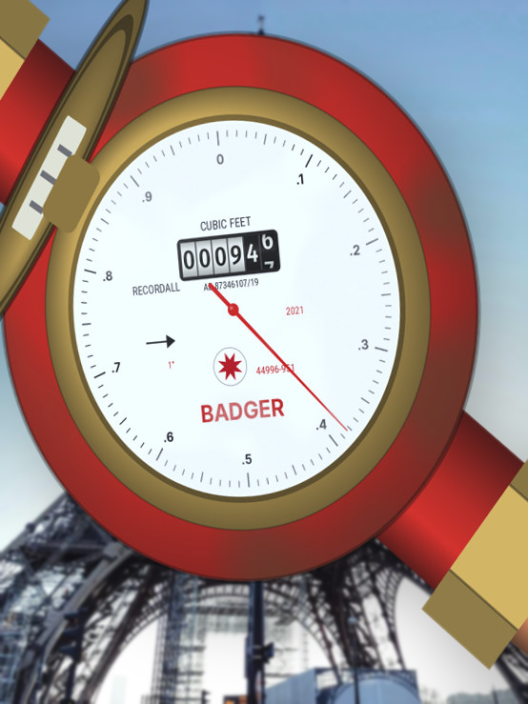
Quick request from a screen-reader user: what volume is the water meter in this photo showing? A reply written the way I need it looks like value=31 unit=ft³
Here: value=946.38 unit=ft³
